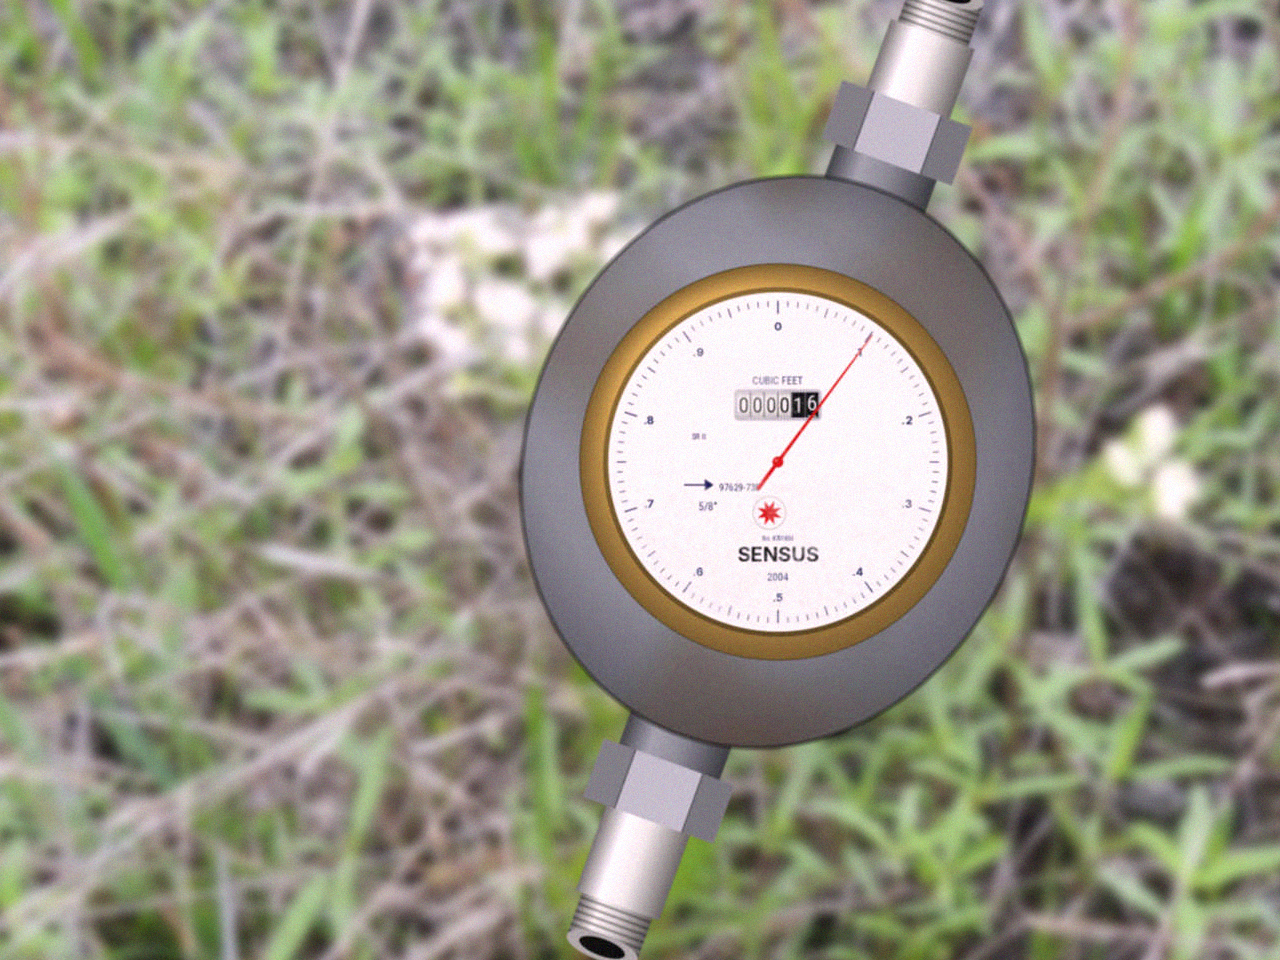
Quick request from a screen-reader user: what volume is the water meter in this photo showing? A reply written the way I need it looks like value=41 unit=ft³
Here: value=16.10 unit=ft³
